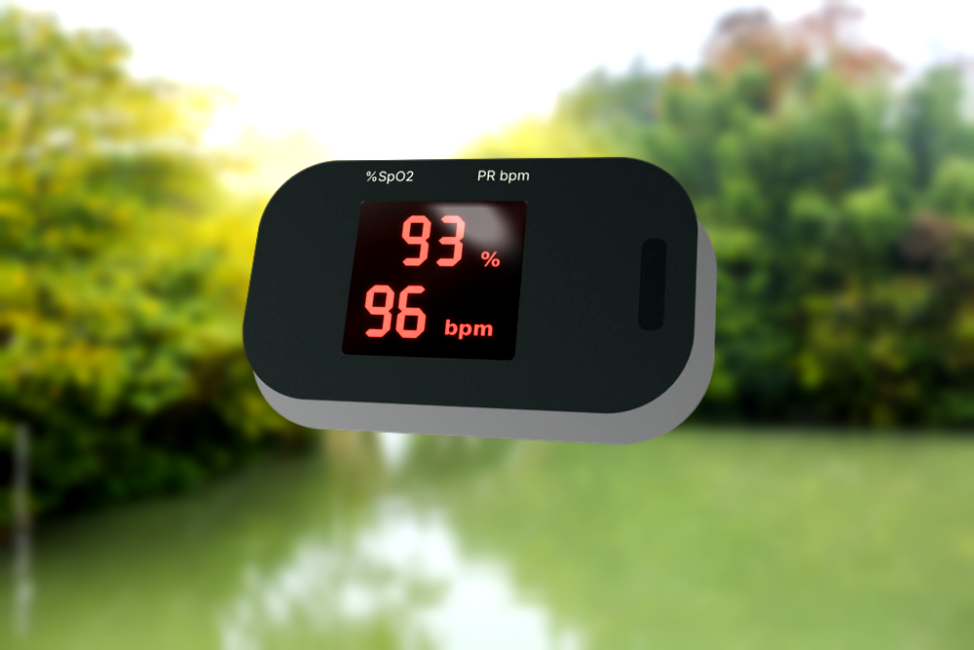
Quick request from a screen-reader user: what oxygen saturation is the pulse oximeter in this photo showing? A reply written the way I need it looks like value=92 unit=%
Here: value=93 unit=%
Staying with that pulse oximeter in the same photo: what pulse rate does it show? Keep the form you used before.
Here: value=96 unit=bpm
